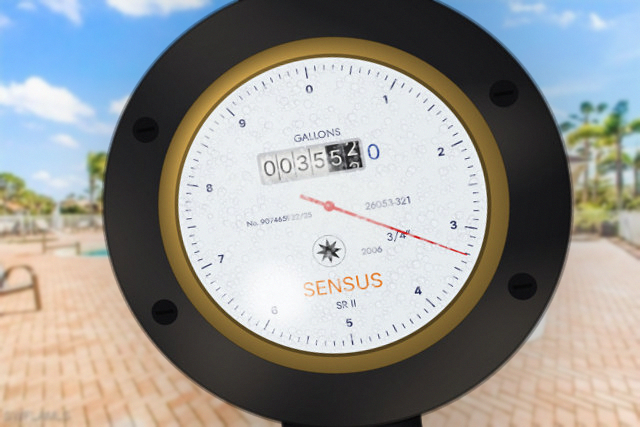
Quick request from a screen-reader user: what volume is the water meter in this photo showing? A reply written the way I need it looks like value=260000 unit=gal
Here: value=35523.3 unit=gal
